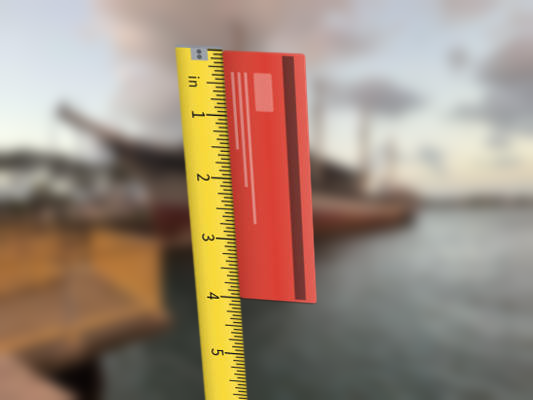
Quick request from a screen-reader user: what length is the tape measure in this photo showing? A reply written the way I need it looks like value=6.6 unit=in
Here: value=4 unit=in
